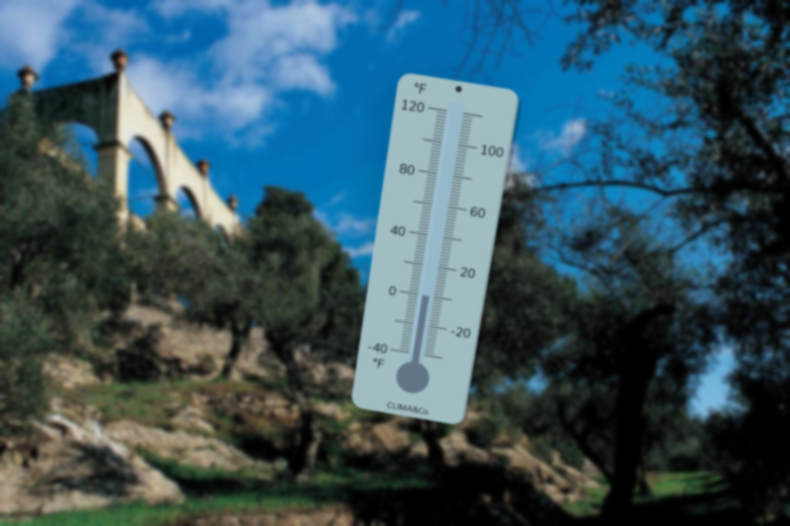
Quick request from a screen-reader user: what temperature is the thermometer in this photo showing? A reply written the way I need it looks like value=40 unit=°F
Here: value=0 unit=°F
